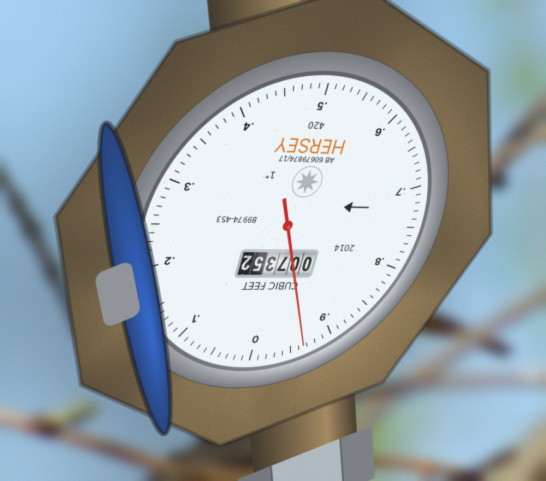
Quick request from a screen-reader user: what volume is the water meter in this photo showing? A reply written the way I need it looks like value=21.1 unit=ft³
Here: value=7351.93 unit=ft³
